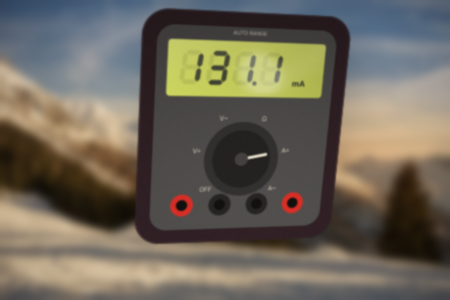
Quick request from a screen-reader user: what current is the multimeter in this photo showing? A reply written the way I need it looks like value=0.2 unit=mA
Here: value=131.1 unit=mA
